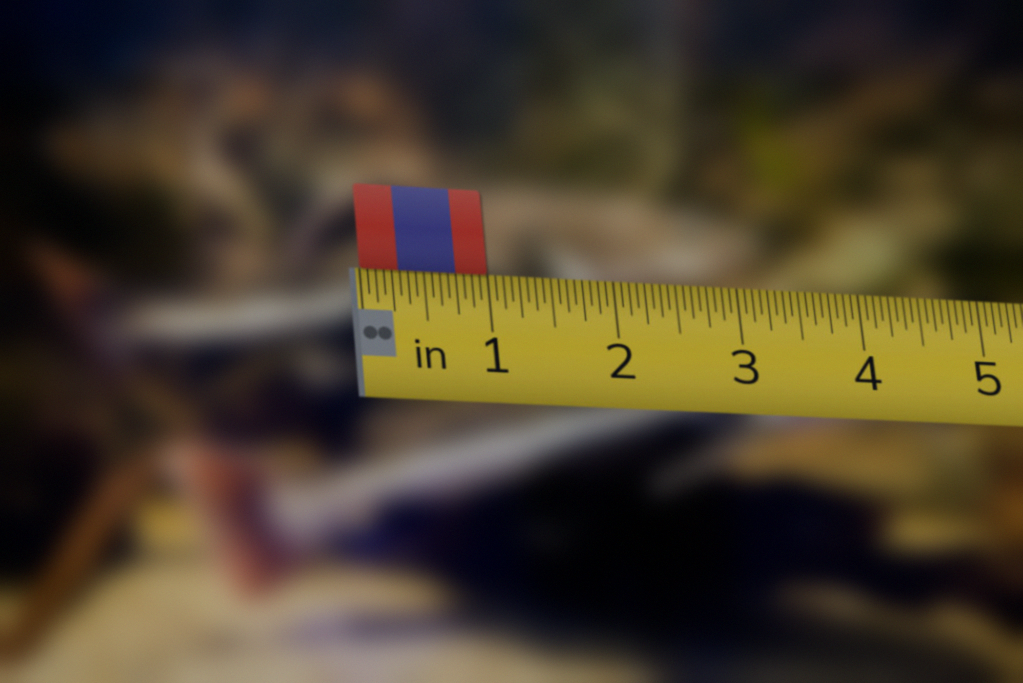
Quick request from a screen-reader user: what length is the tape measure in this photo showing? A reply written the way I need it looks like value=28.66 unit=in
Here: value=1 unit=in
